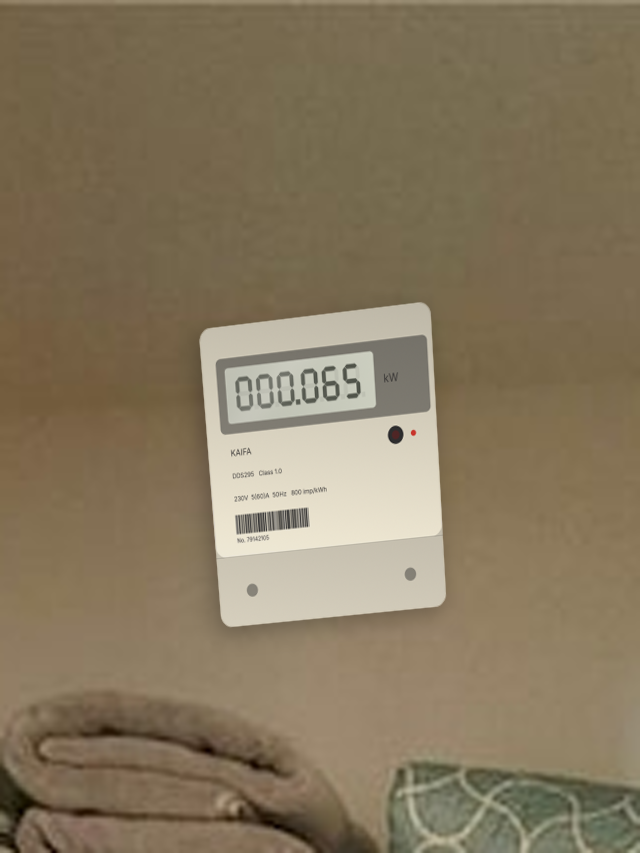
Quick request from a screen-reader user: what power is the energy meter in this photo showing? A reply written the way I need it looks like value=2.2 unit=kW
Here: value=0.065 unit=kW
